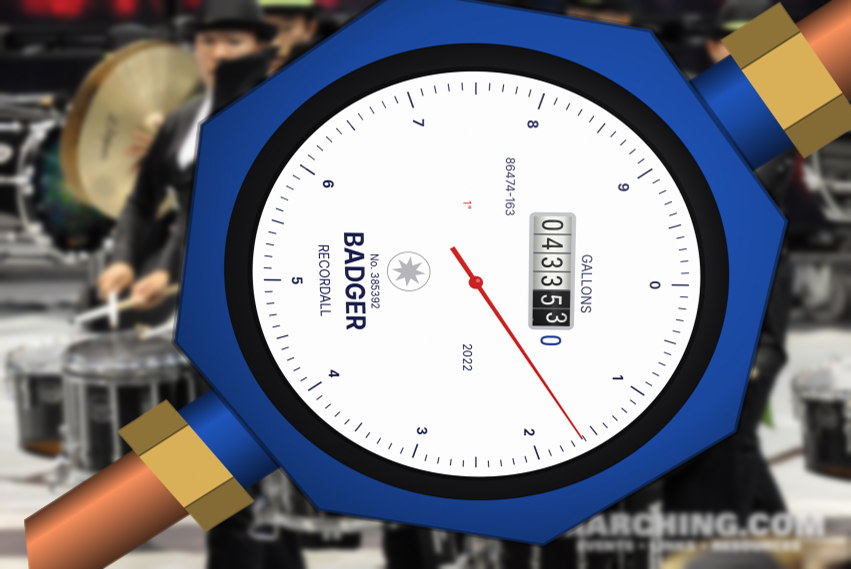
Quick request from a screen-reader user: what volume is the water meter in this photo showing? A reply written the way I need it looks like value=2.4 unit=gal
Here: value=433531.6 unit=gal
